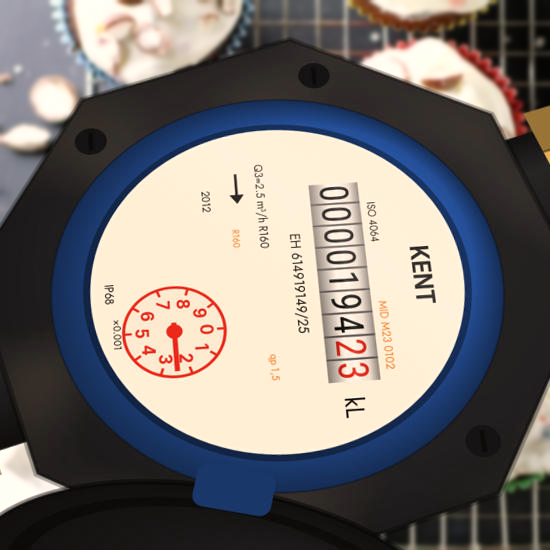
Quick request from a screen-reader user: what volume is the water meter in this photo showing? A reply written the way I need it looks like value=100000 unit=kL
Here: value=194.232 unit=kL
